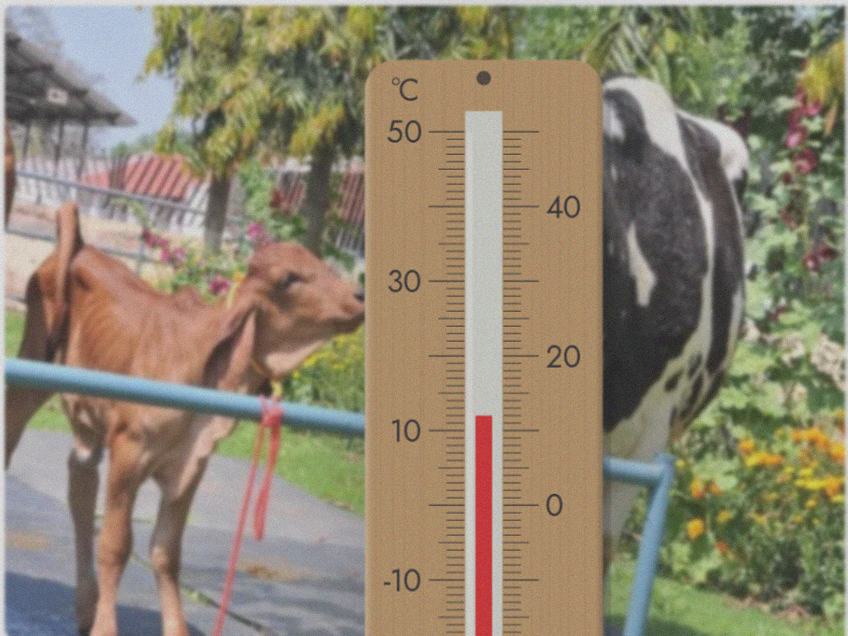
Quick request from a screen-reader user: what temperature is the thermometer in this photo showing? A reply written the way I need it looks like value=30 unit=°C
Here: value=12 unit=°C
